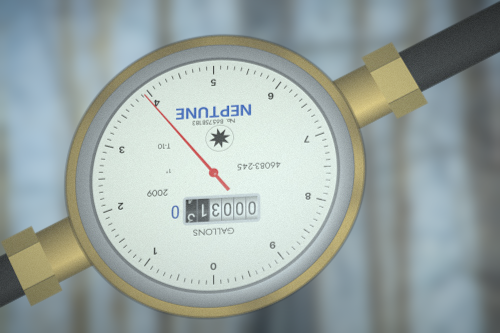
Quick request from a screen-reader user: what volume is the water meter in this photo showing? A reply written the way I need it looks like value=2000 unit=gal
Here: value=3133.9 unit=gal
